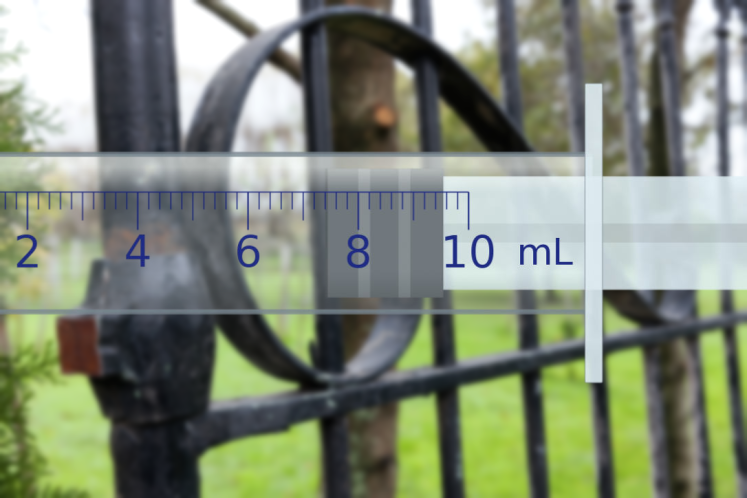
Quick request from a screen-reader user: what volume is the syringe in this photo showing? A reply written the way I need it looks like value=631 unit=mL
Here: value=7.4 unit=mL
